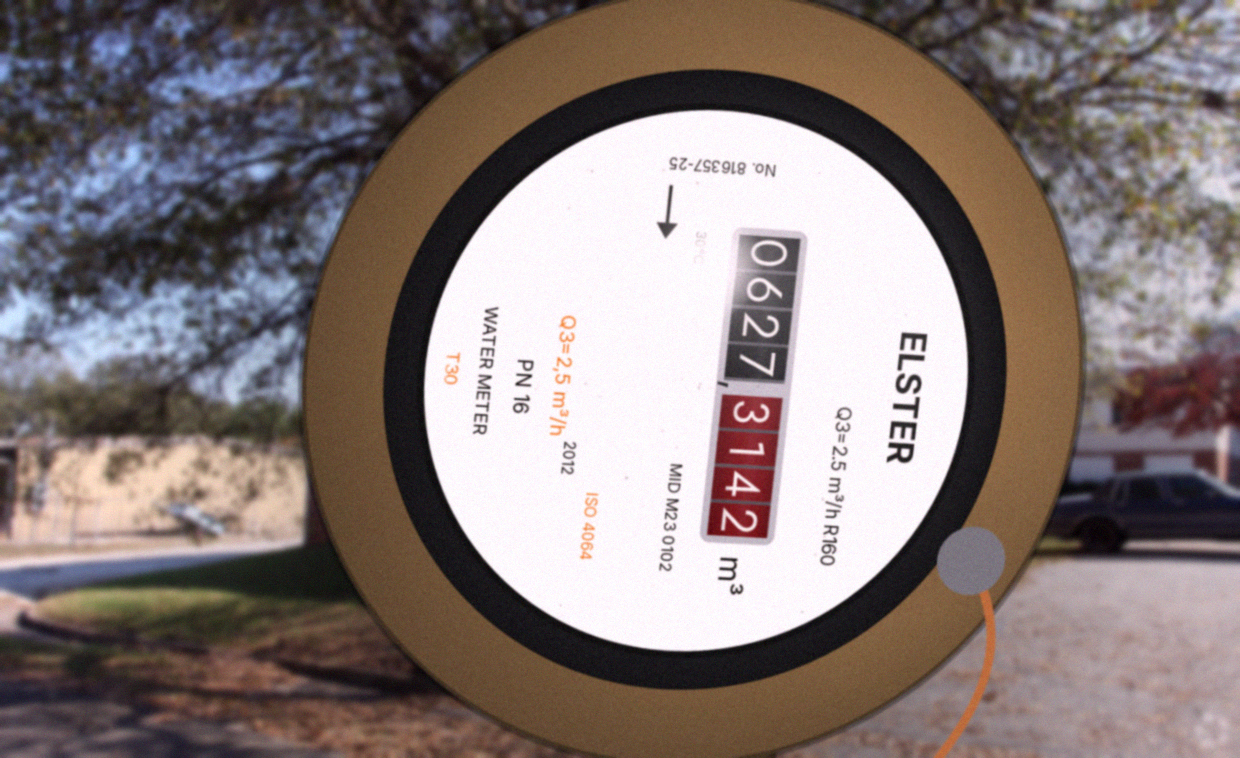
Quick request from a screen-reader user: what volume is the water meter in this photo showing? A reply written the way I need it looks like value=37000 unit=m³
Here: value=627.3142 unit=m³
